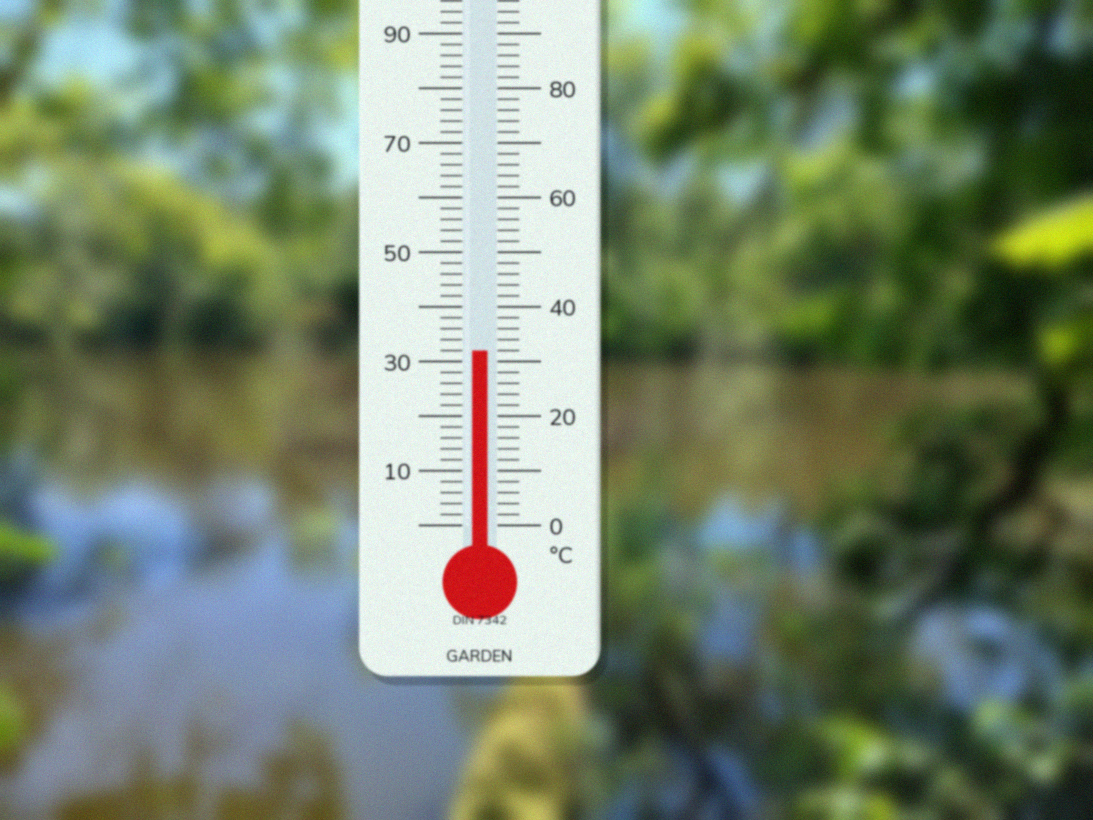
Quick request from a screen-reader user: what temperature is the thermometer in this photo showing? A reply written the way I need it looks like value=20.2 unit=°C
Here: value=32 unit=°C
